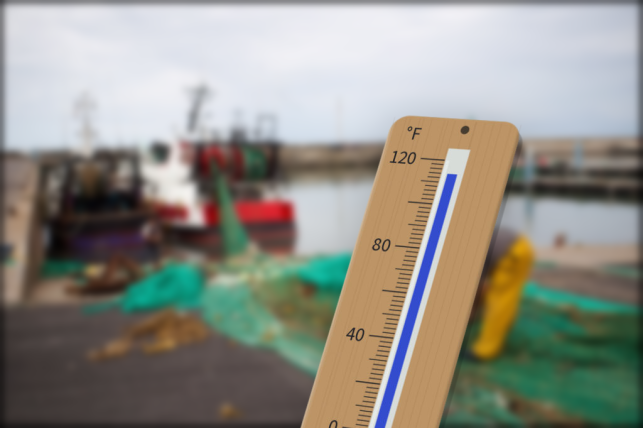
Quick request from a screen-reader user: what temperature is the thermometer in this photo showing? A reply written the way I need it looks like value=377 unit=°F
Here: value=114 unit=°F
